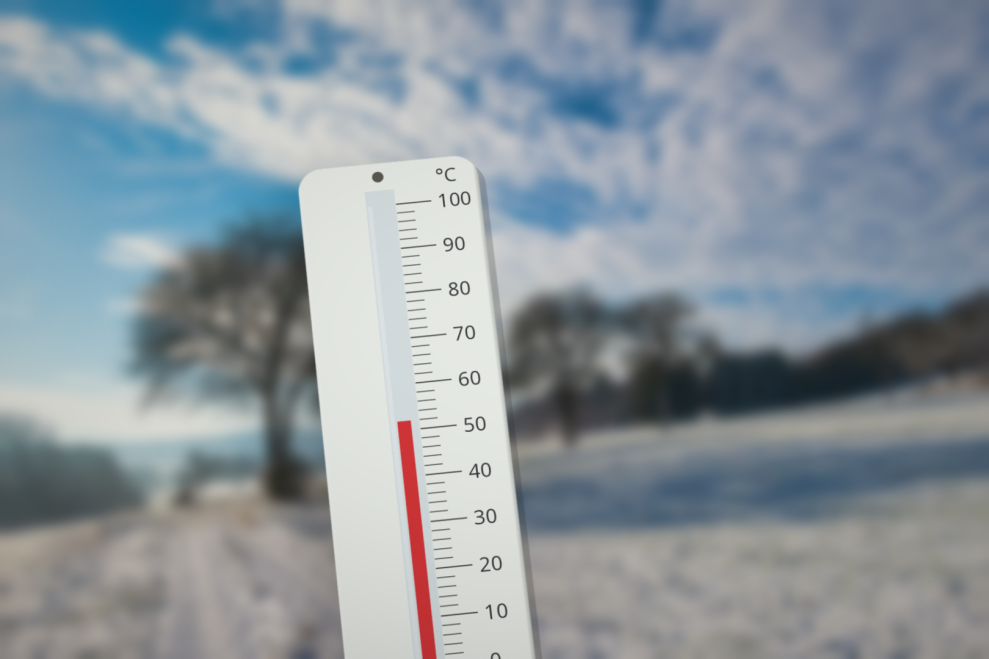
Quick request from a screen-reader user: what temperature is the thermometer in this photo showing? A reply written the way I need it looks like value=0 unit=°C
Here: value=52 unit=°C
